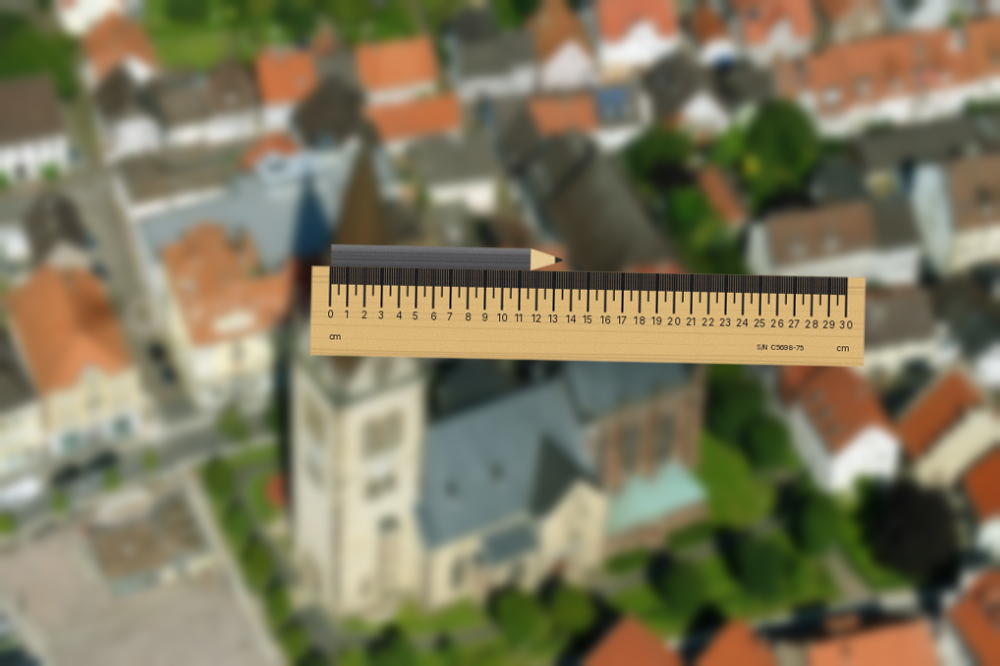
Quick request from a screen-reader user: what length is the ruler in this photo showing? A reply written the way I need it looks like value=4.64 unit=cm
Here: value=13.5 unit=cm
